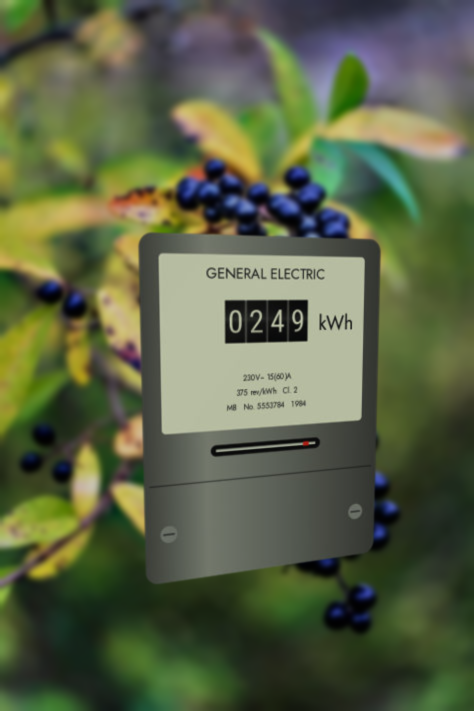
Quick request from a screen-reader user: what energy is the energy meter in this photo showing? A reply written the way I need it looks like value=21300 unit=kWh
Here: value=249 unit=kWh
